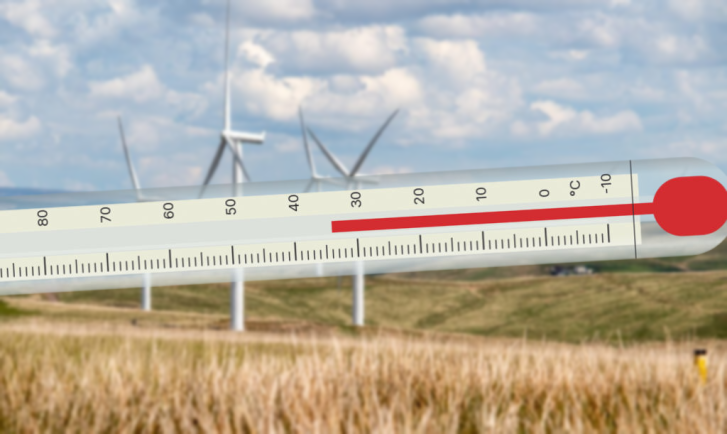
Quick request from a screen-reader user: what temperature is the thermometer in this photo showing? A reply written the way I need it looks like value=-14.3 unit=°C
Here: value=34 unit=°C
